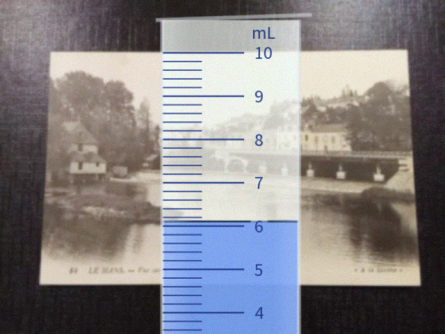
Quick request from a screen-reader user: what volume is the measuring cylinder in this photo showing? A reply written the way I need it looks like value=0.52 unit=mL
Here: value=6.1 unit=mL
